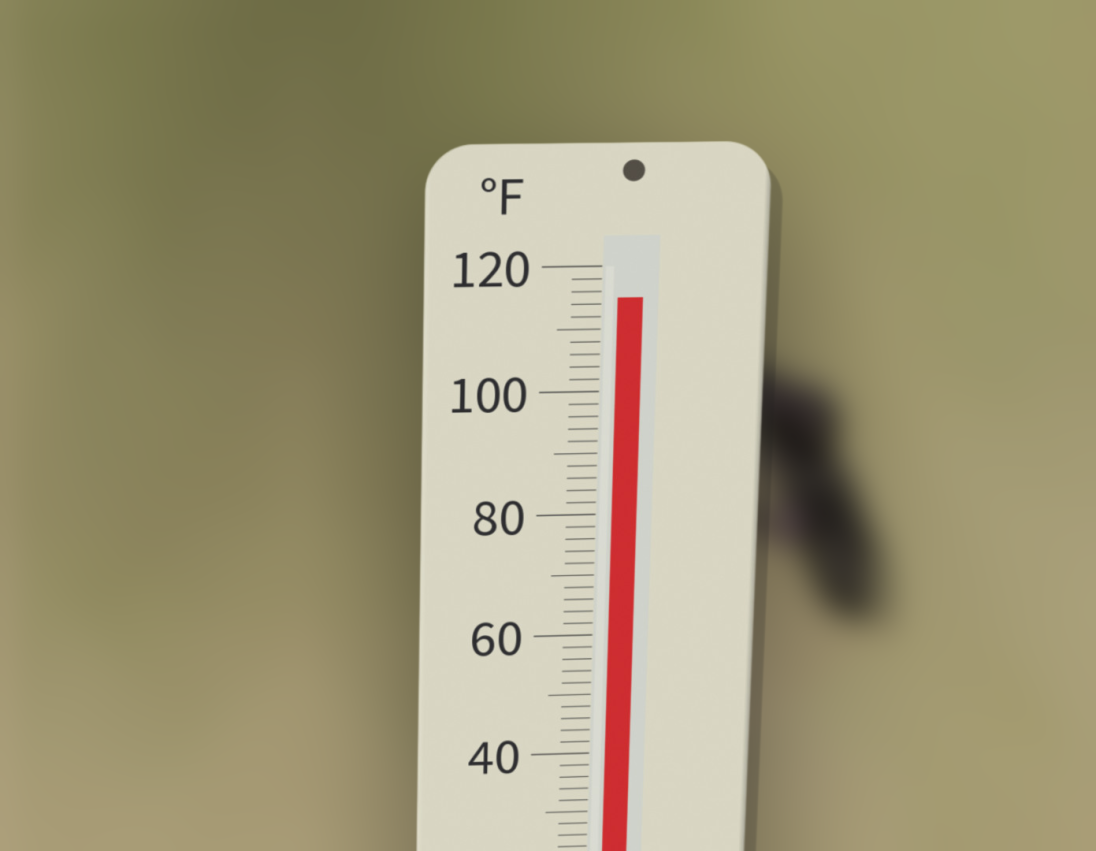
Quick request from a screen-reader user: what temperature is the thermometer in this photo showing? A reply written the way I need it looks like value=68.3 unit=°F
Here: value=115 unit=°F
